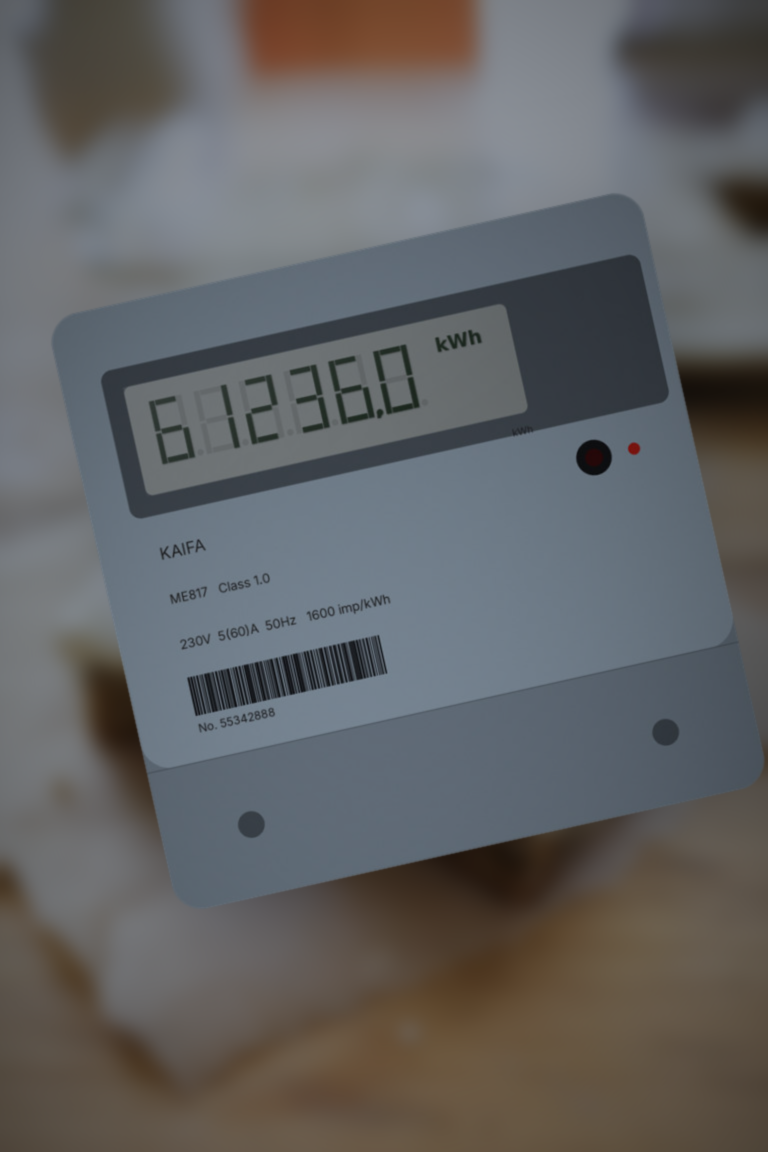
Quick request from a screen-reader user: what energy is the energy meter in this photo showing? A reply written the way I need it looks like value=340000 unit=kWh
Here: value=61236.0 unit=kWh
